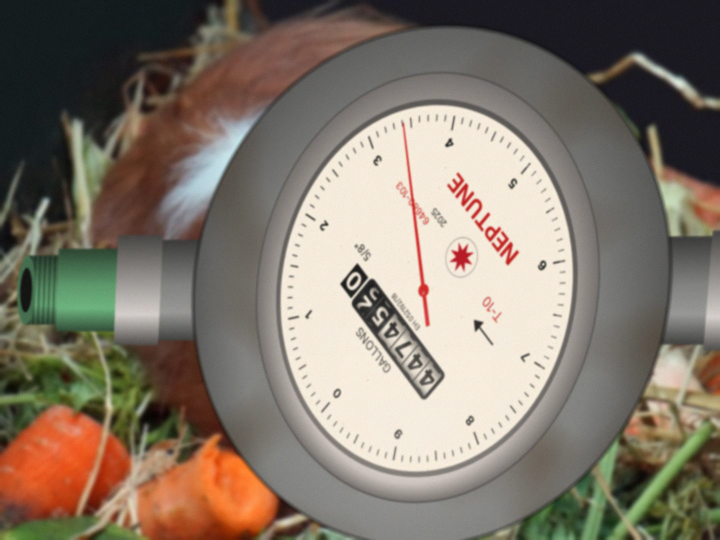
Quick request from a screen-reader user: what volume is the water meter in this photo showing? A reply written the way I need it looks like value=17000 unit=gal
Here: value=4474523.4 unit=gal
